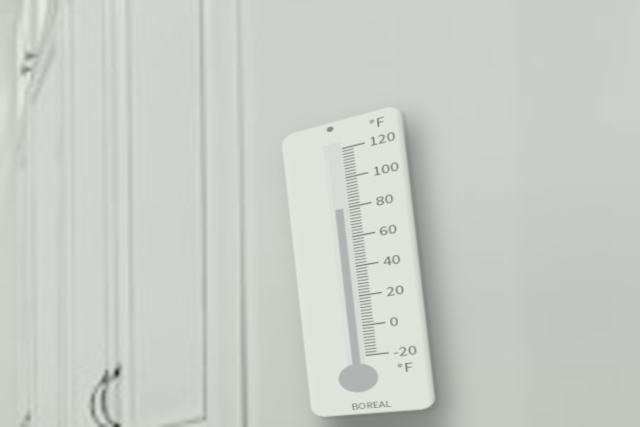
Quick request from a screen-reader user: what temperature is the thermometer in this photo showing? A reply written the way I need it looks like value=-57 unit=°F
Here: value=80 unit=°F
